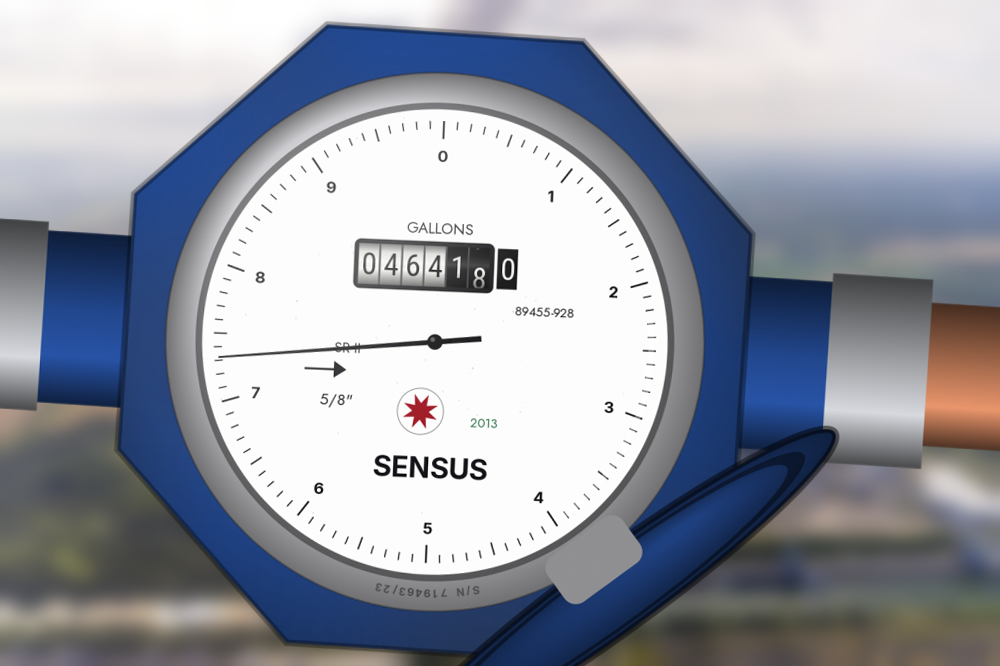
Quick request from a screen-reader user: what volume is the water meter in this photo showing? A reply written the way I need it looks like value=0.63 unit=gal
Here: value=464177.3 unit=gal
